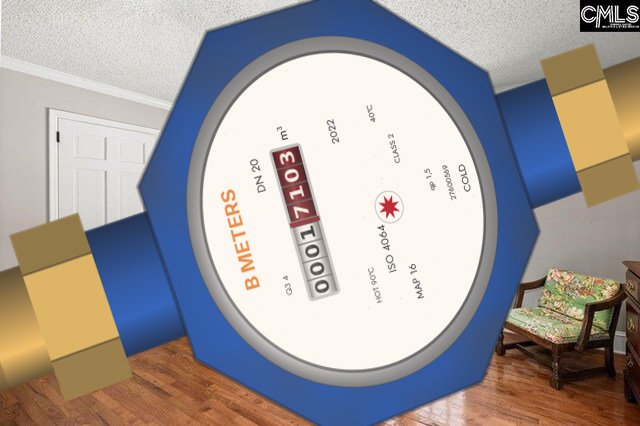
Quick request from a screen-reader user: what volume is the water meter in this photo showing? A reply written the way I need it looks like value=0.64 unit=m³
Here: value=1.7103 unit=m³
